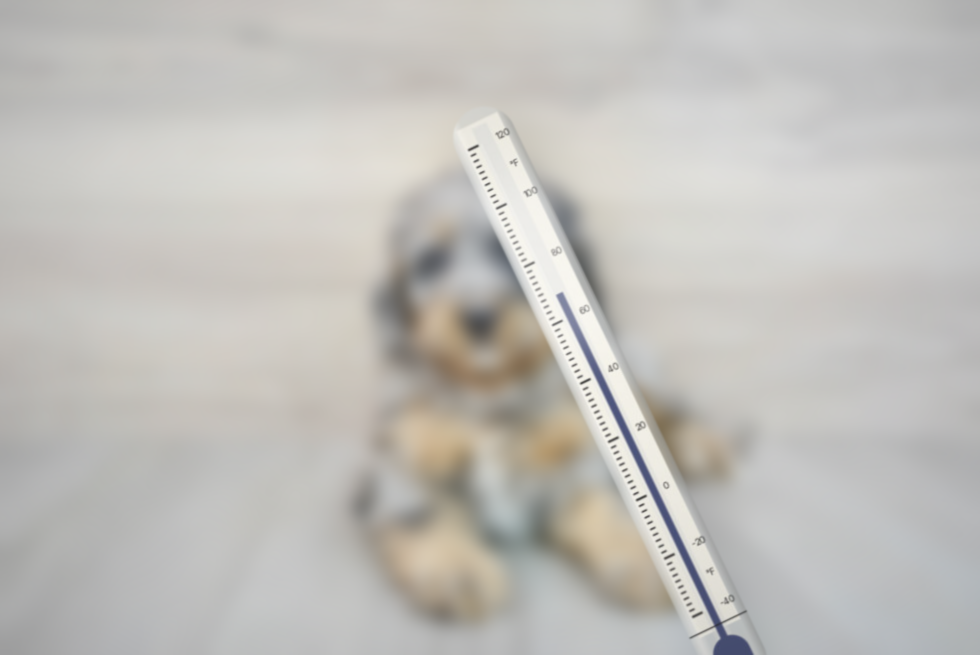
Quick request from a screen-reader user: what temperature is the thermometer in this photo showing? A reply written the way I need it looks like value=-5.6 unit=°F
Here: value=68 unit=°F
